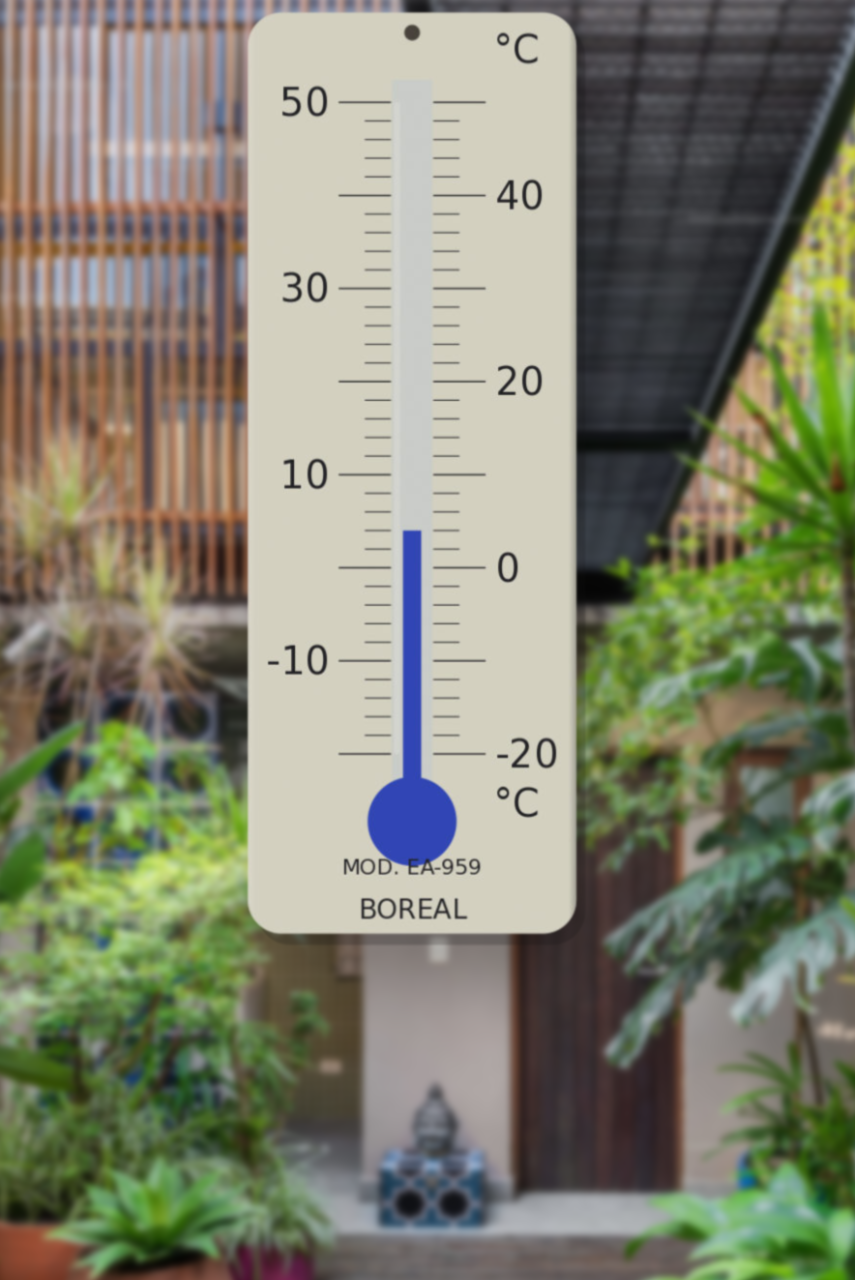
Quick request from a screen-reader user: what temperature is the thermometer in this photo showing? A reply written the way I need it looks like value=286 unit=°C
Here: value=4 unit=°C
